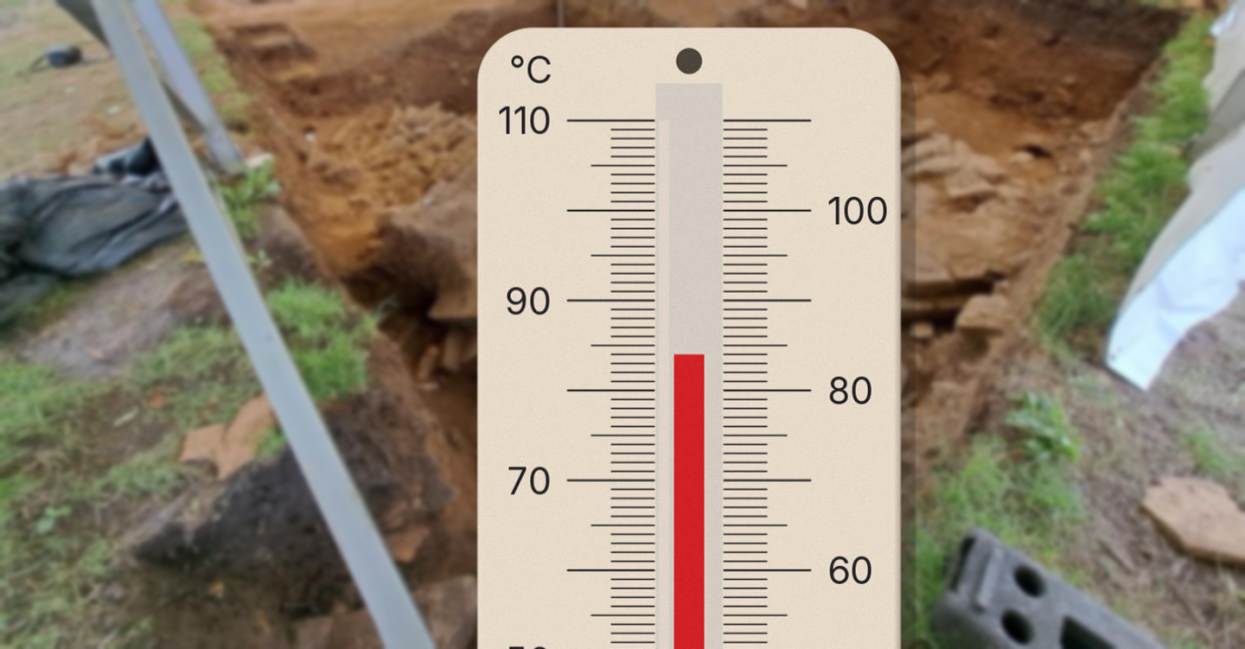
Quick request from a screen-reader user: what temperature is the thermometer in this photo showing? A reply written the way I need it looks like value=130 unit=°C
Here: value=84 unit=°C
